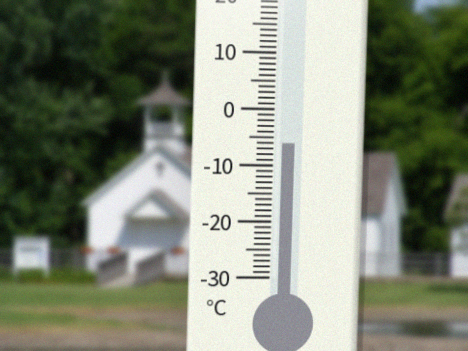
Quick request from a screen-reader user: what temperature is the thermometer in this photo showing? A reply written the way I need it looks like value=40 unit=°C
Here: value=-6 unit=°C
